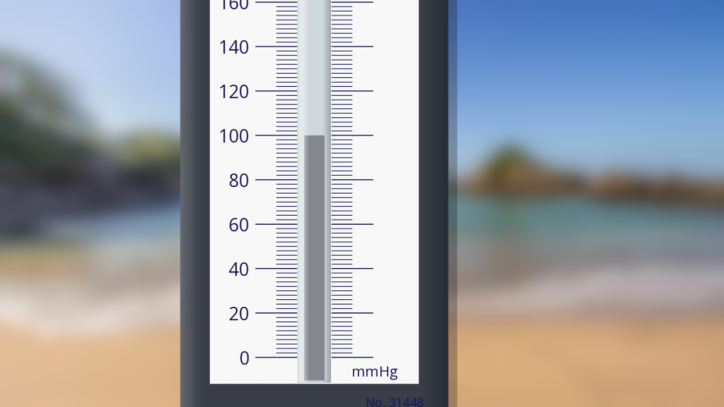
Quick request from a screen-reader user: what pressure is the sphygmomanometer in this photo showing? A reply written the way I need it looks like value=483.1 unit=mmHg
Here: value=100 unit=mmHg
